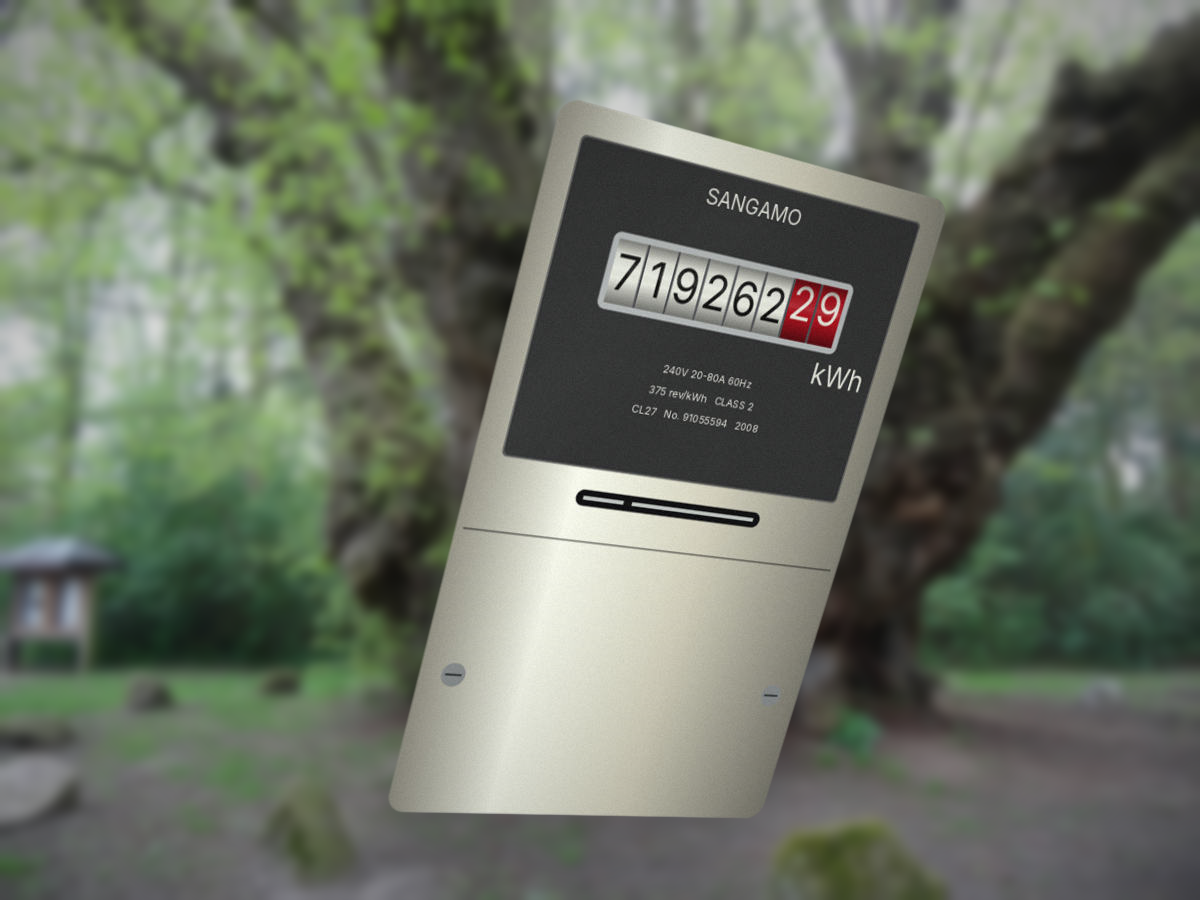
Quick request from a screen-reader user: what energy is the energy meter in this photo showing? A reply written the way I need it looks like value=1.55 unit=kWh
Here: value=719262.29 unit=kWh
